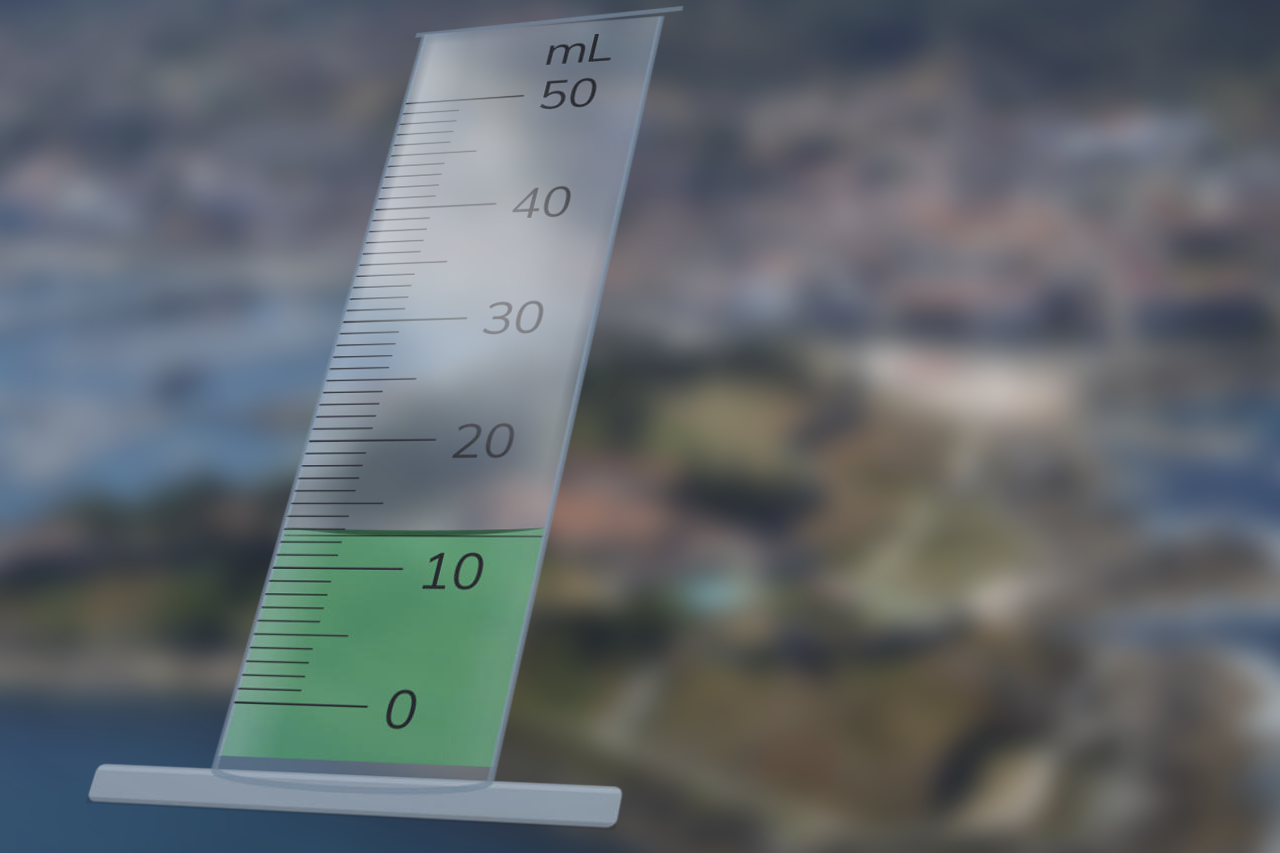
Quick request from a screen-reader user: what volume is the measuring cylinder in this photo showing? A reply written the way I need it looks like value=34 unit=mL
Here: value=12.5 unit=mL
